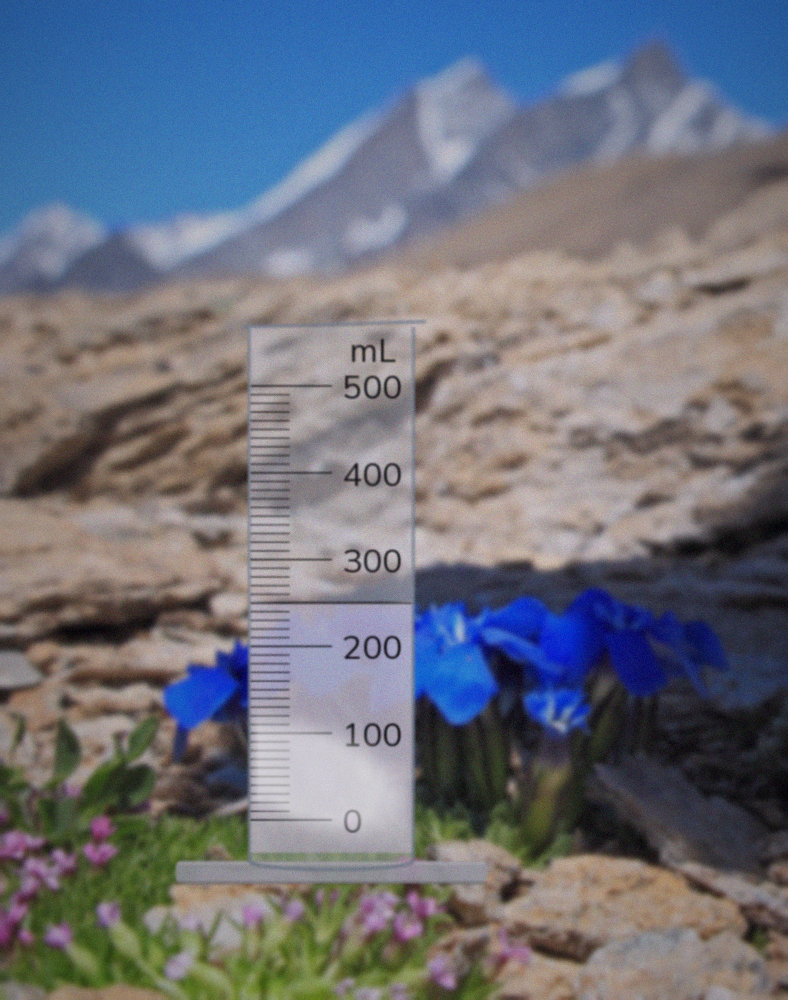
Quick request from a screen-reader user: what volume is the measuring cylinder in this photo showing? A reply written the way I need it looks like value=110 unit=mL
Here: value=250 unit=mL
